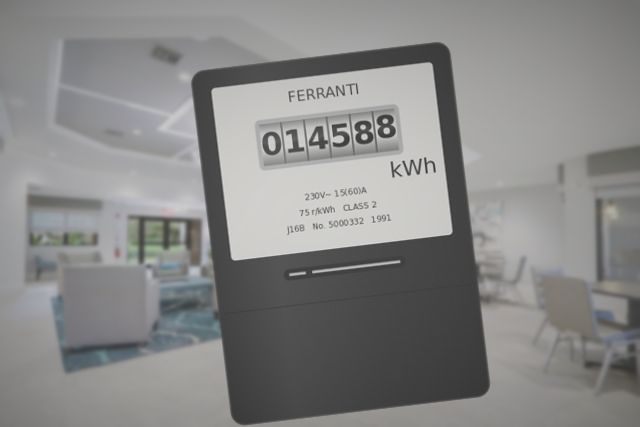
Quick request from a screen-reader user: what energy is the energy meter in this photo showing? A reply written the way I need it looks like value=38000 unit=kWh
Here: value=14588 unit=kWh
